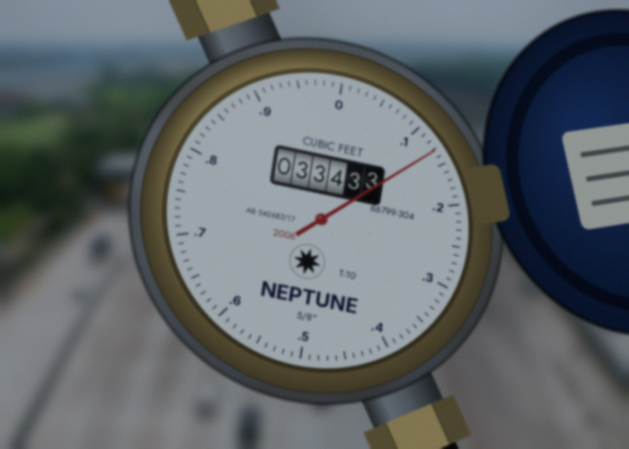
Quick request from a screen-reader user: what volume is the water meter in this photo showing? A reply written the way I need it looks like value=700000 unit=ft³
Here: value=33433.13 unit=ft³
